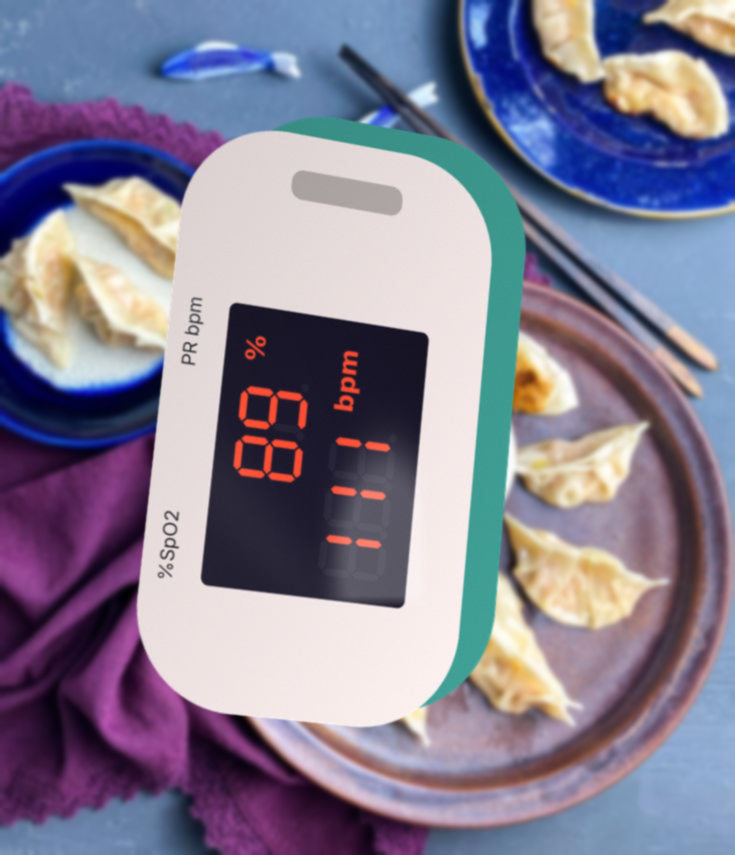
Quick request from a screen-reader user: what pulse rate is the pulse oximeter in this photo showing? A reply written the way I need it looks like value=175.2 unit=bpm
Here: value=111 unit=bpm
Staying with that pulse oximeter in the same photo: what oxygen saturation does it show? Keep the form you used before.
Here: value=89 unit=%
